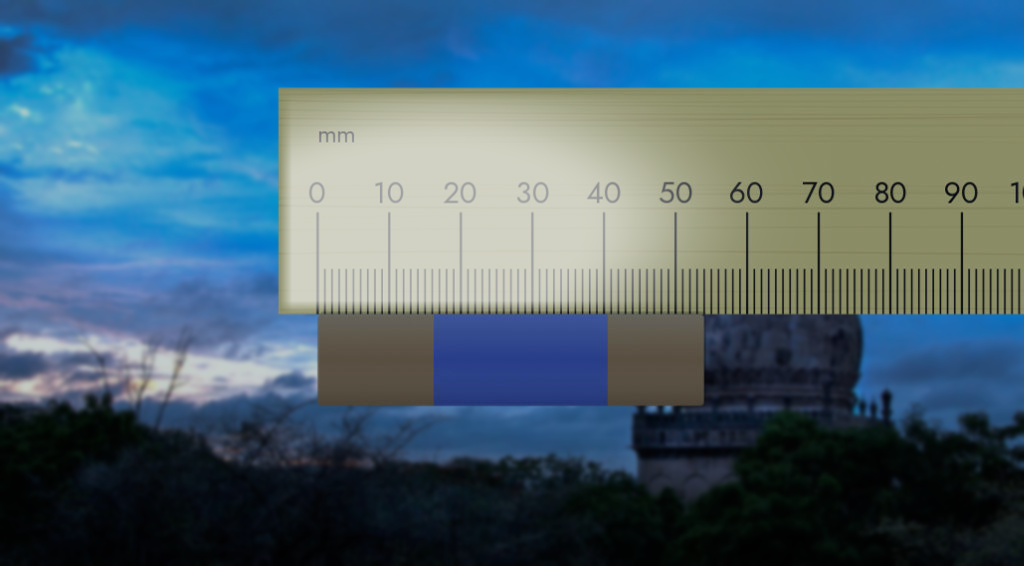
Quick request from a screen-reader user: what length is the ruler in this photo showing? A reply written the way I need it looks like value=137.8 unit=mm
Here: value=54 unit=mm
